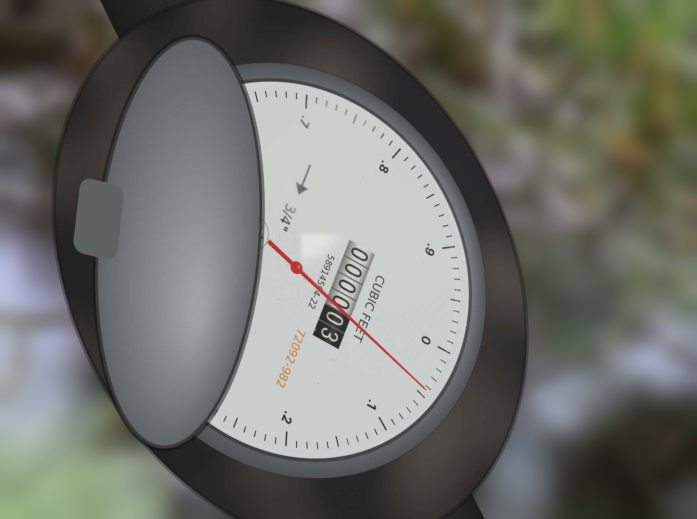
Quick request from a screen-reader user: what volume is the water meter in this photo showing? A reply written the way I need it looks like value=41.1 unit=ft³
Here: value=3.04 unit=ft³
